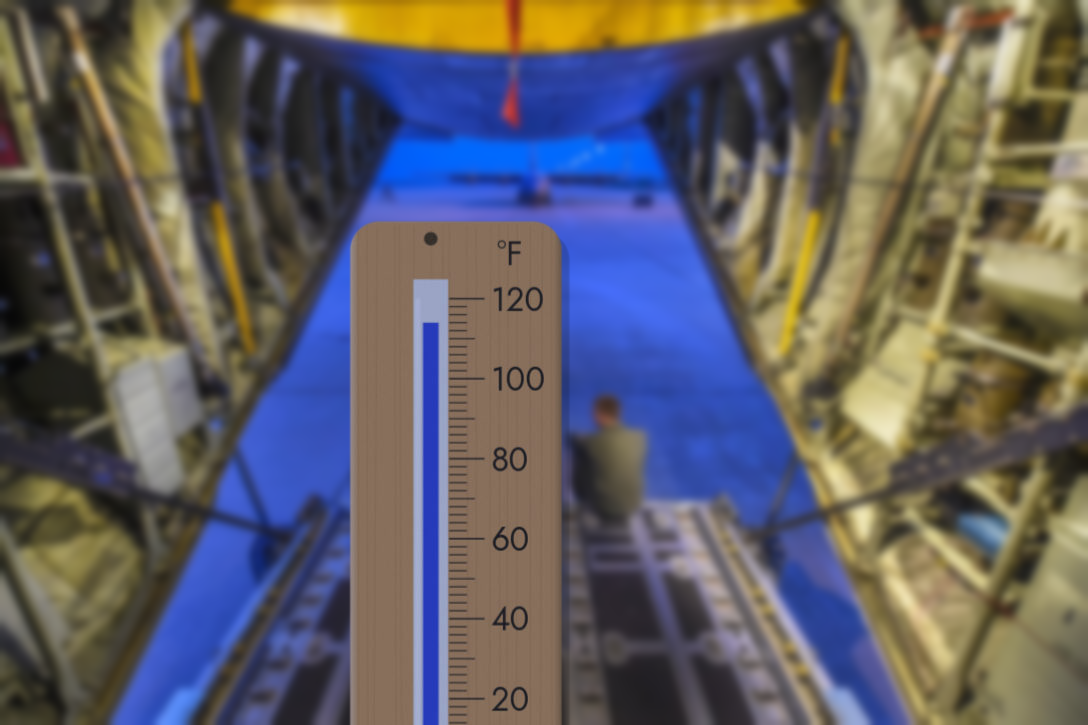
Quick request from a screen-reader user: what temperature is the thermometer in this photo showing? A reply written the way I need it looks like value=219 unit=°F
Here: value=114 unit=°F
